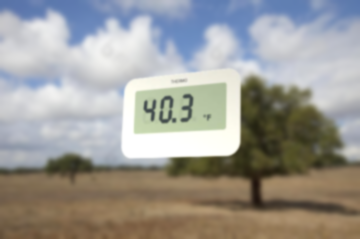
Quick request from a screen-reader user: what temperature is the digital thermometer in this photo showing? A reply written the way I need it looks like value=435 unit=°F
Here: value=40.3 unit=°F
